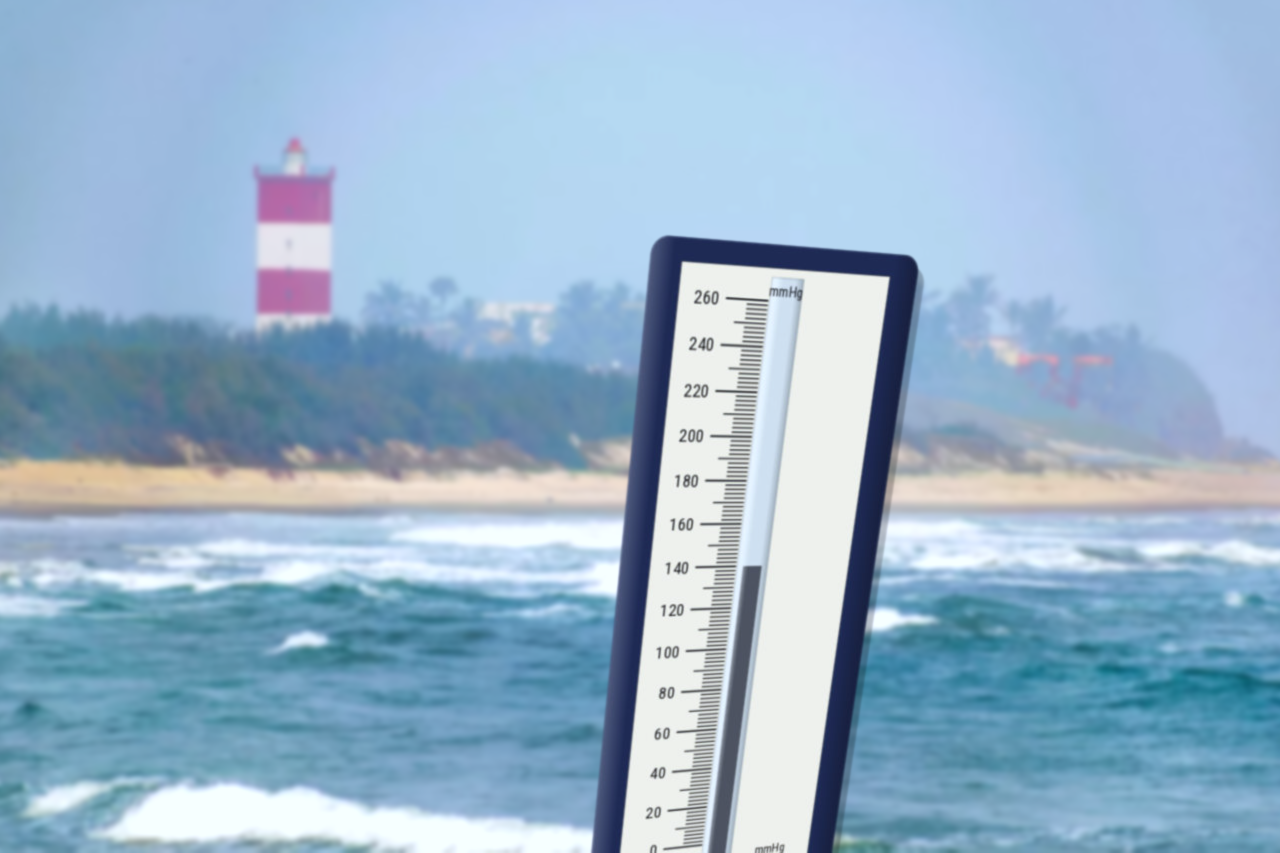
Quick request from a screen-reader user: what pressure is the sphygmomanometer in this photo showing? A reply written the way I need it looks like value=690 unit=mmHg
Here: value=140 unit=mmHg
